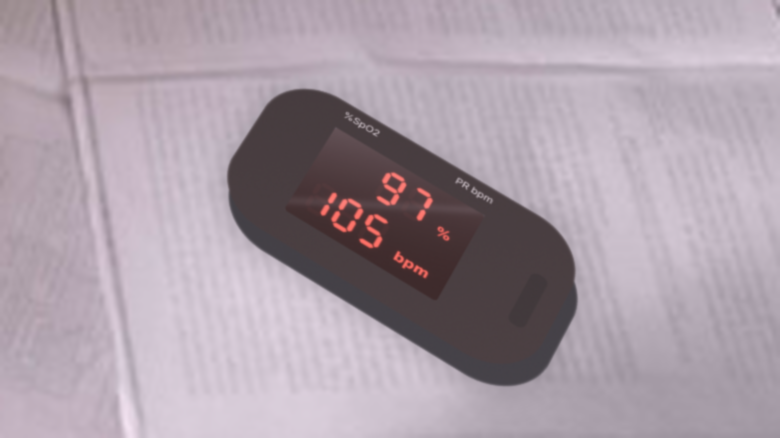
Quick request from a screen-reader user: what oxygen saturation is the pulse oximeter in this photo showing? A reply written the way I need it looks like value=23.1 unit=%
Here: value=97 unit=%
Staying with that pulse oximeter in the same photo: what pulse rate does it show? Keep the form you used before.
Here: value=105 unit=bpm
